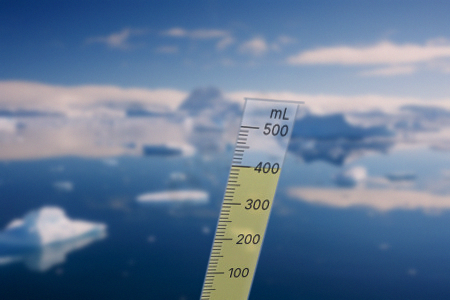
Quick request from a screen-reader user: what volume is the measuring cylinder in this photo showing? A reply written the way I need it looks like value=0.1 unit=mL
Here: value=400 unit=mL
